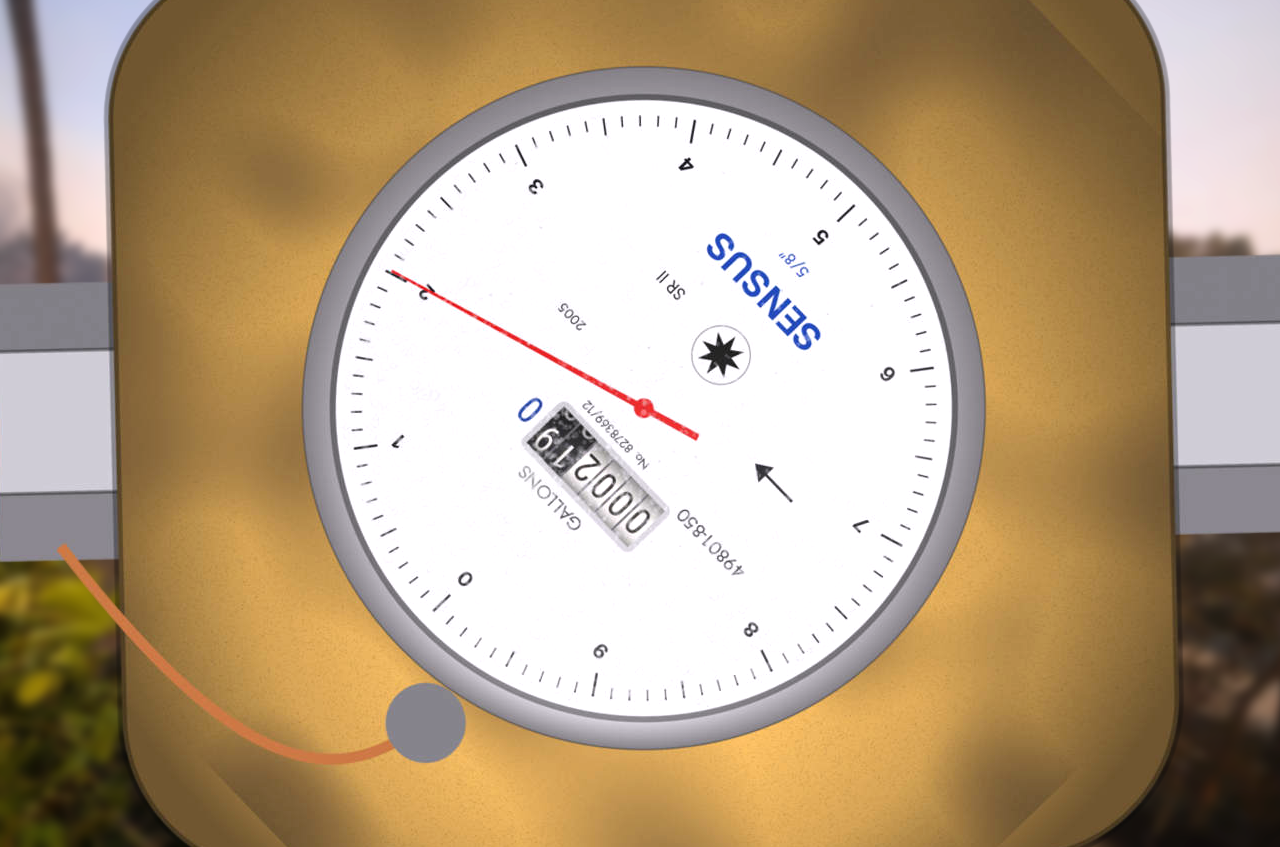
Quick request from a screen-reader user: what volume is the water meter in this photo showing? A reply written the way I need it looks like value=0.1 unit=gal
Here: value=2192.0 unit=gal
